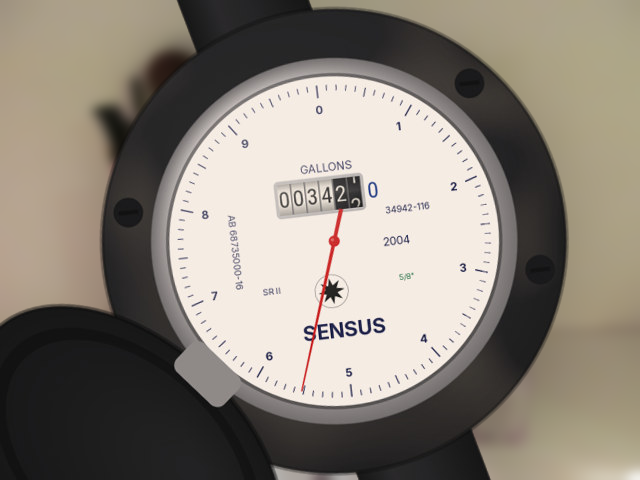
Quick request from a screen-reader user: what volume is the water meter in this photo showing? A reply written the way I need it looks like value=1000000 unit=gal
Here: value=34215.5 unit=gal
